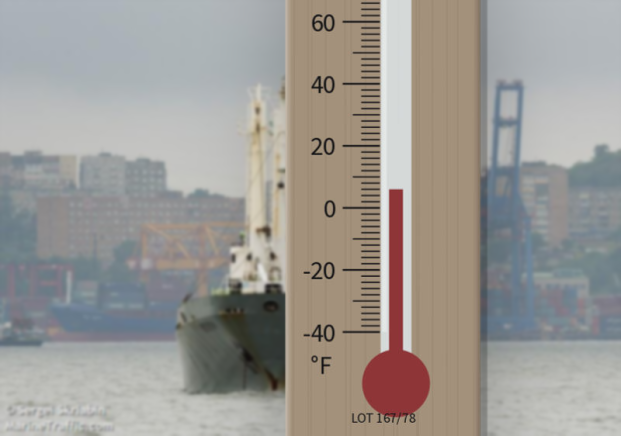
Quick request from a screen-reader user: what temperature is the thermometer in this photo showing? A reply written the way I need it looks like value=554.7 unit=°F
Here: value=6 unit=°F
